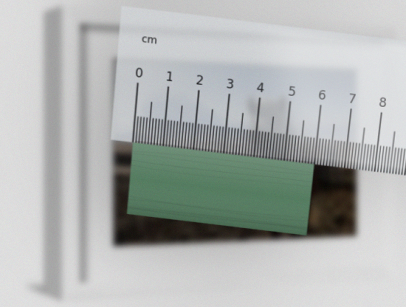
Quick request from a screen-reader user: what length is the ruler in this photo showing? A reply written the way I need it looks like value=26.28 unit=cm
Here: value=6 unit=cm
